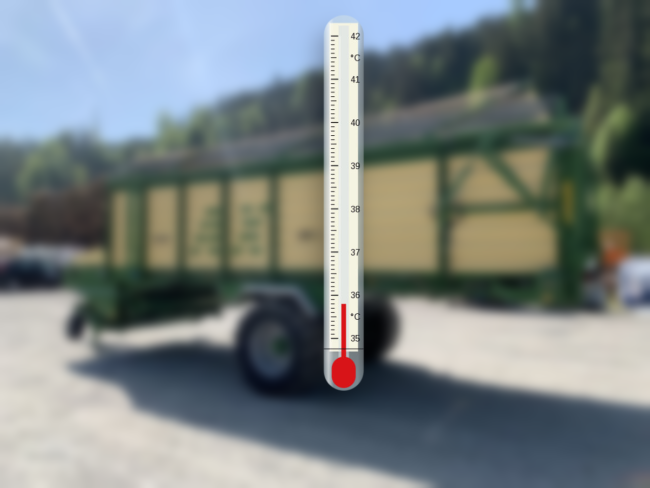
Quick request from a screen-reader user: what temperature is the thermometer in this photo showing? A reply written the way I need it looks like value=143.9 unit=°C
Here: value=35.8 unit=°C
